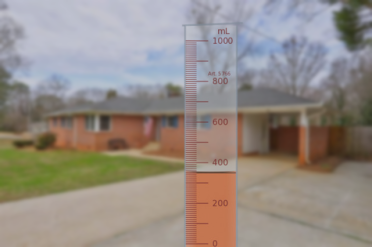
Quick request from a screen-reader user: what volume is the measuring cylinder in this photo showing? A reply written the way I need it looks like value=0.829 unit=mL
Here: value=350 unit=mL
